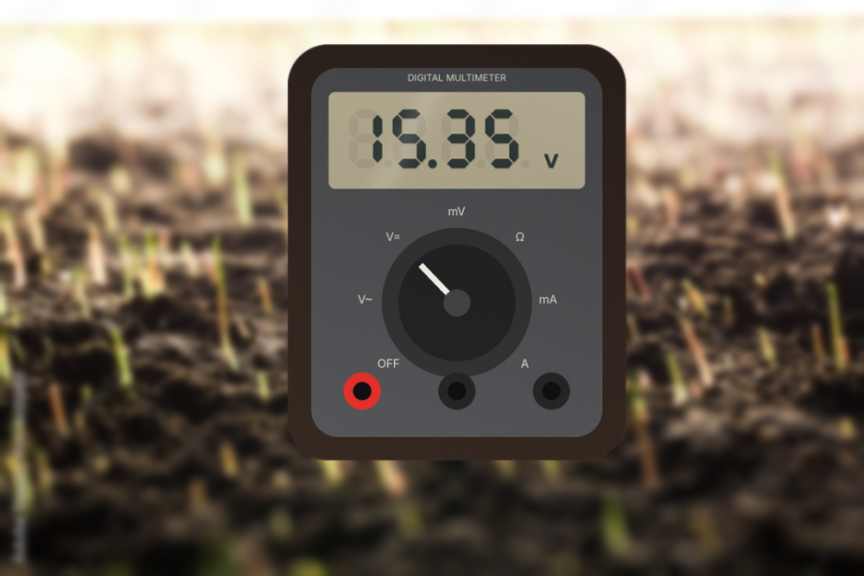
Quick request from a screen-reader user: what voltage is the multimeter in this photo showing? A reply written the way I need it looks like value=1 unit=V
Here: value=15.35 unit=V
